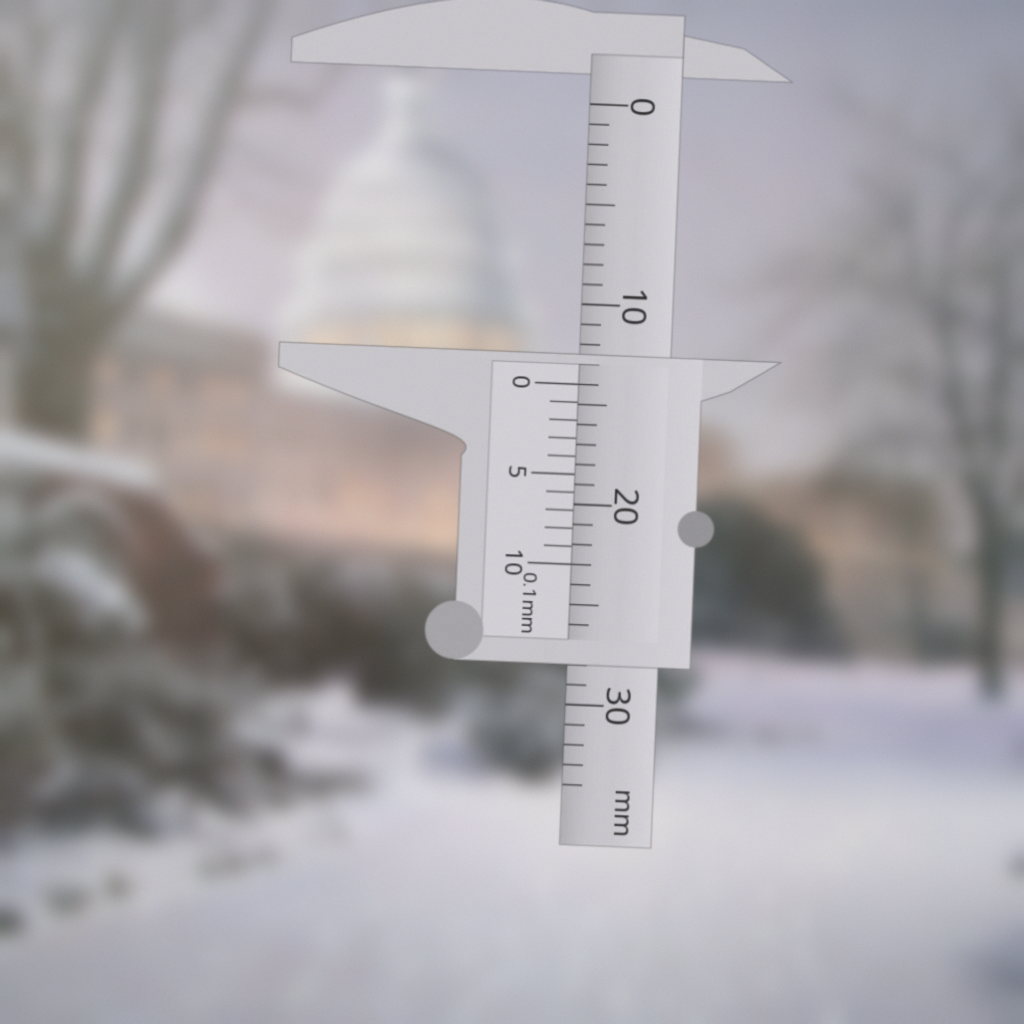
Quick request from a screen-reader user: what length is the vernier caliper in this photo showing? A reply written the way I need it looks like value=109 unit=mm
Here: value=14.0 unit=mm
